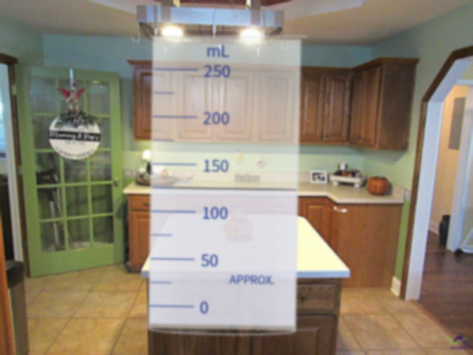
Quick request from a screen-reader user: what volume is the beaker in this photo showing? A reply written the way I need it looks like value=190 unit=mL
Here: value=125 unit=mL
